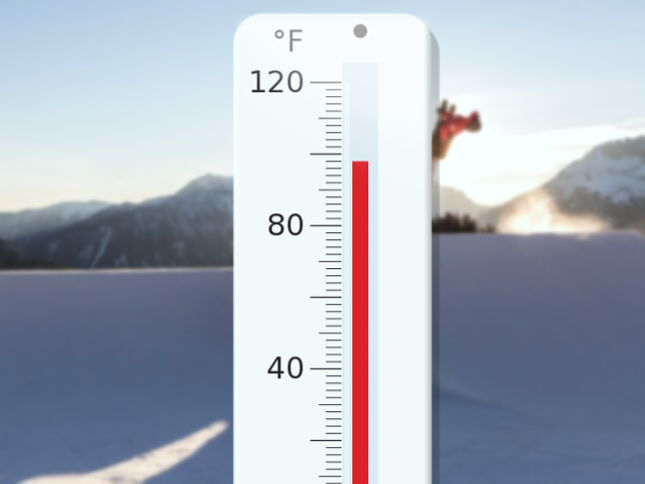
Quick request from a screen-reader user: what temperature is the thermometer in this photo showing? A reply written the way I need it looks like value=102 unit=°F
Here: value=98 unit=°F
